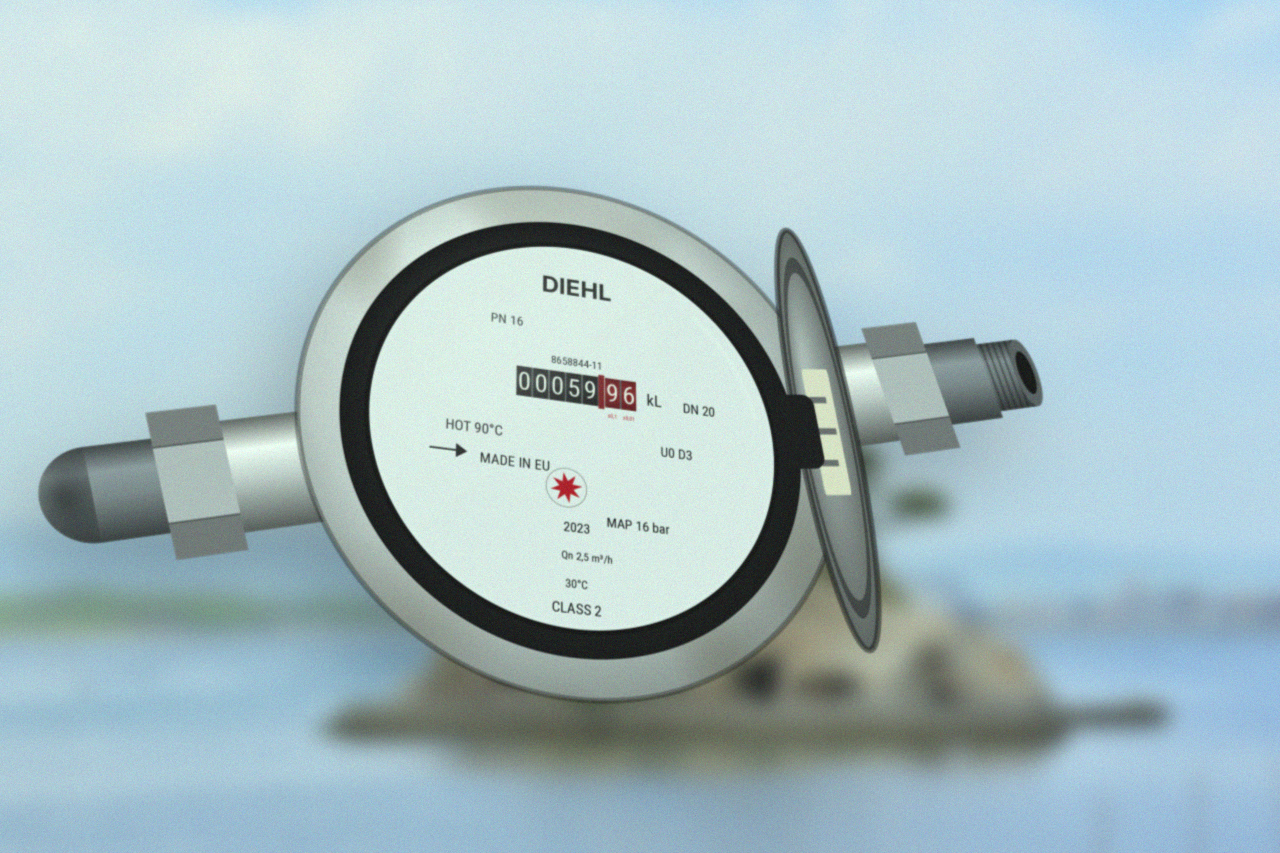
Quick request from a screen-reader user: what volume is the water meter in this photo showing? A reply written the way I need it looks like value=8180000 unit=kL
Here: value=59.96 unit=kL
